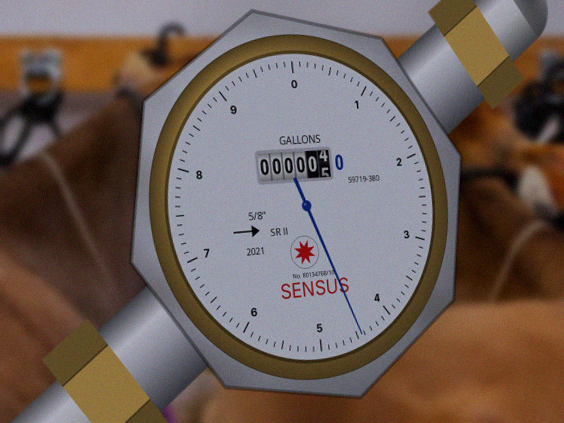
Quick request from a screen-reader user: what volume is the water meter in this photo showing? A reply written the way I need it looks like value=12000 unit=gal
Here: value=44.4 unit=gal
